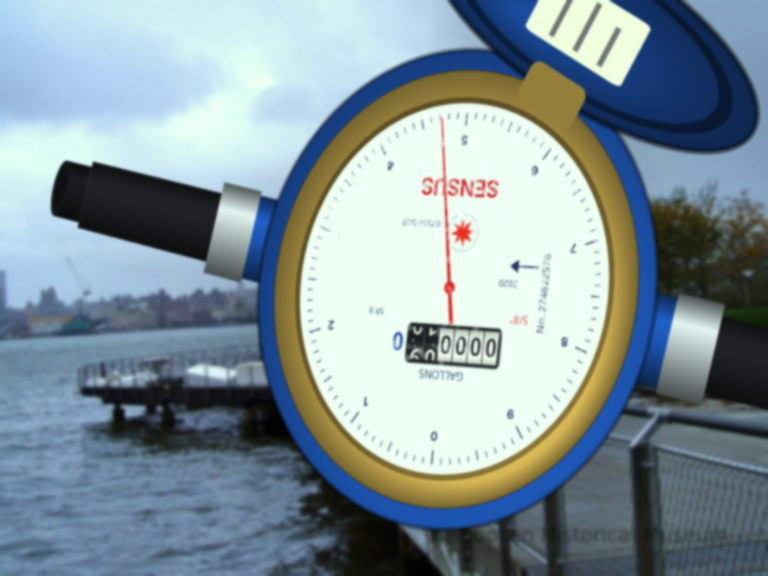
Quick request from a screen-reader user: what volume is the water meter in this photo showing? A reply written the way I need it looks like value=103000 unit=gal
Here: value=94.7 unit=gal
